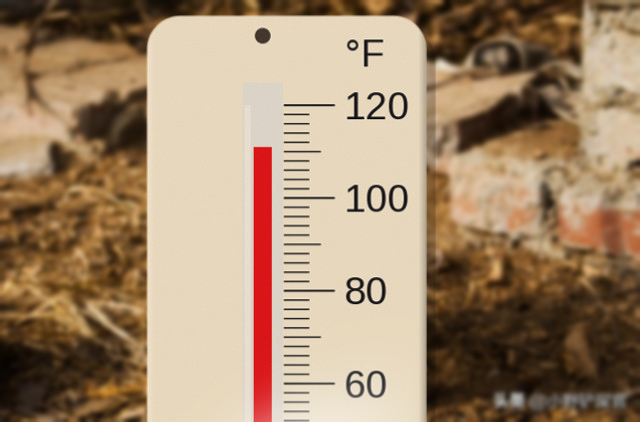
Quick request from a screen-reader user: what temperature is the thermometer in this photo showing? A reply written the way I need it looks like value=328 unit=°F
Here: value=111 unit=°F
